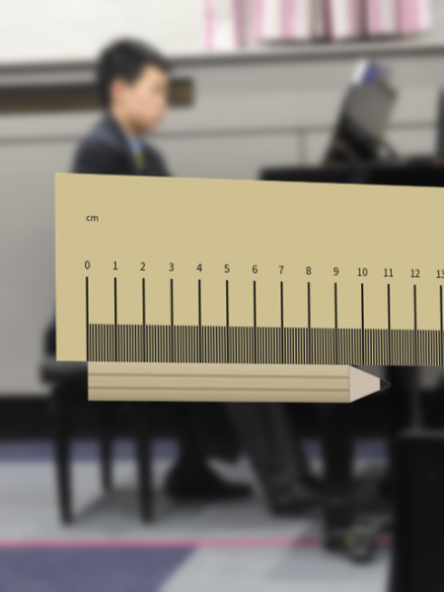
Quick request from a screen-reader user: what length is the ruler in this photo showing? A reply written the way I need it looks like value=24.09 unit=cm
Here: value=11 unit=cm
